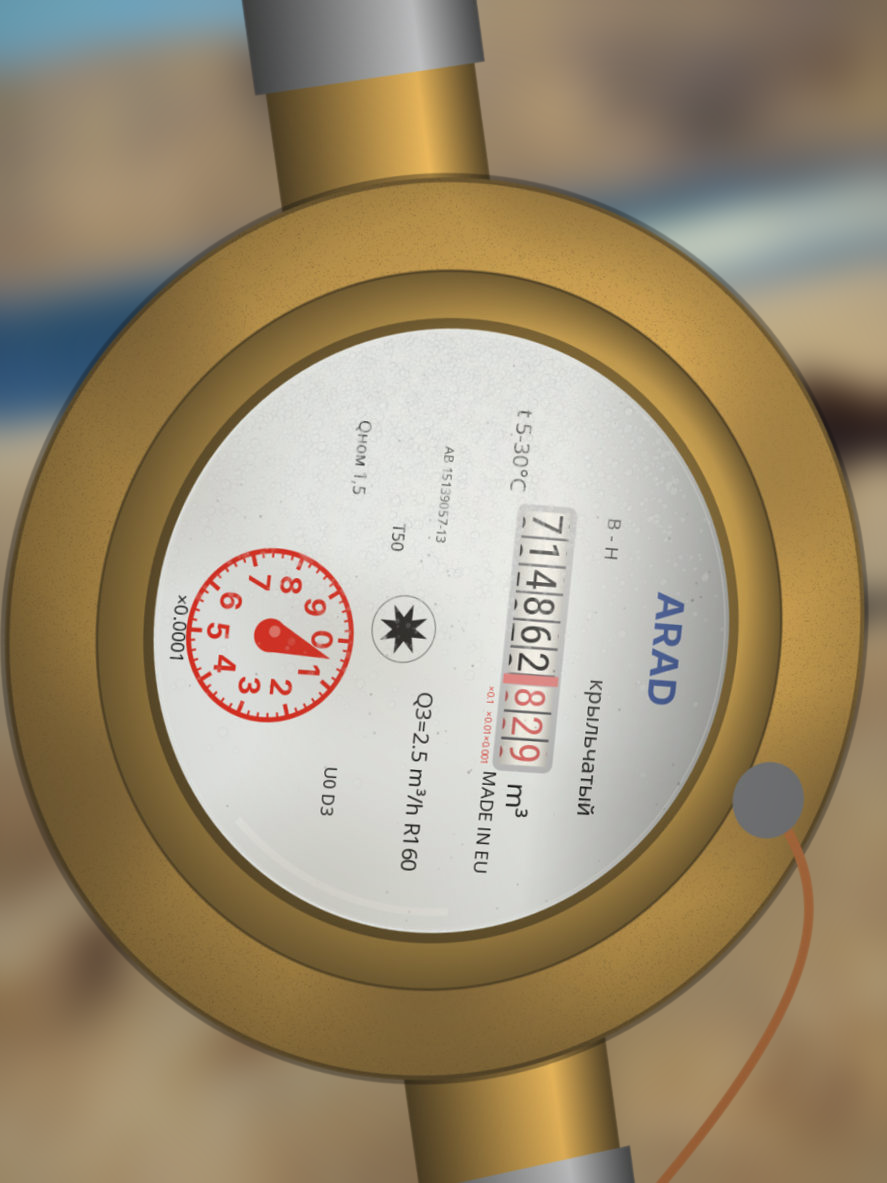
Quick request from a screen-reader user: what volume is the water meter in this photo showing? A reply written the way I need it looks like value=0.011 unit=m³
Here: value=714862.8290 unit=m³
